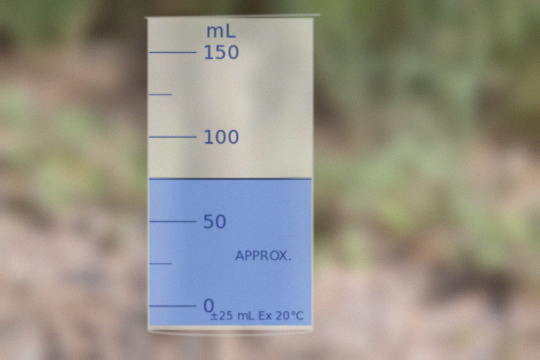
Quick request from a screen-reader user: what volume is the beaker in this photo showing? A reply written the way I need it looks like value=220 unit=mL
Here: value=75 unit=mL
